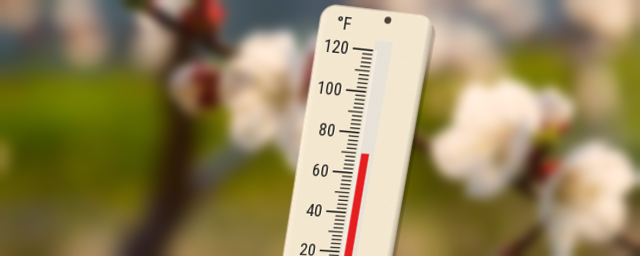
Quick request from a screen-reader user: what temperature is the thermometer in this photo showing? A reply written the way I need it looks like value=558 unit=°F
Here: value=70 unit=°F
